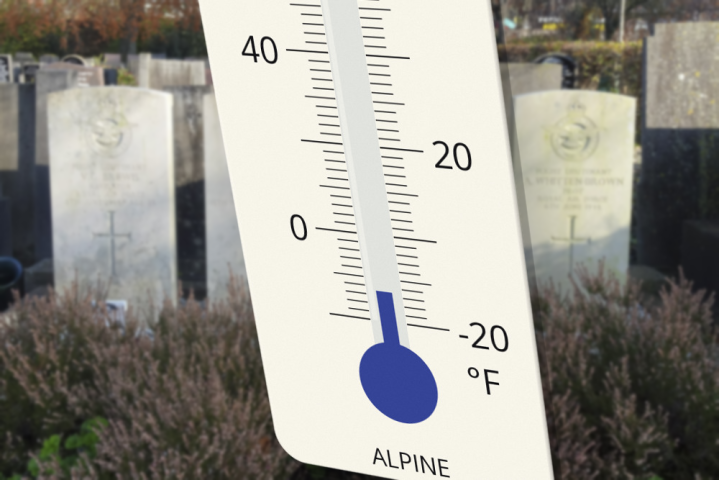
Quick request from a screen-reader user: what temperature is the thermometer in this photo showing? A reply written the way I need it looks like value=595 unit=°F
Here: value=-13 unit=°F
